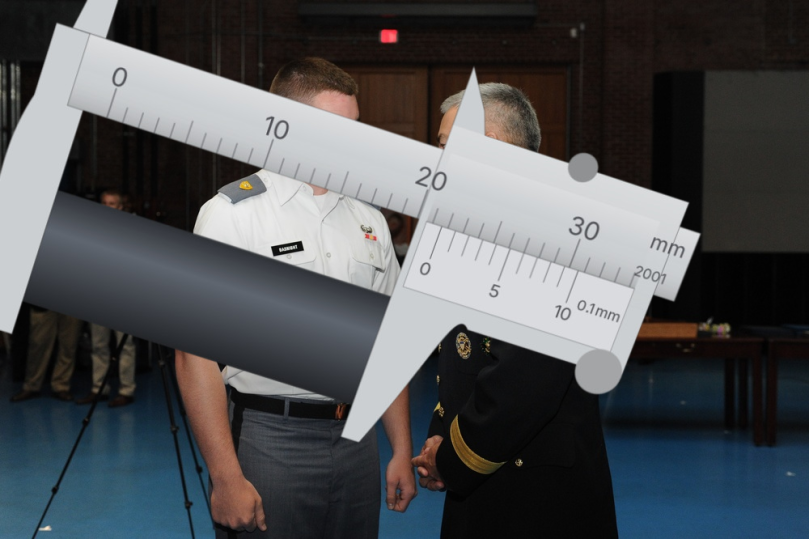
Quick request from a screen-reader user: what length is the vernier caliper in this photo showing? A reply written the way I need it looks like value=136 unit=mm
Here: value=21.6 unit=mm
